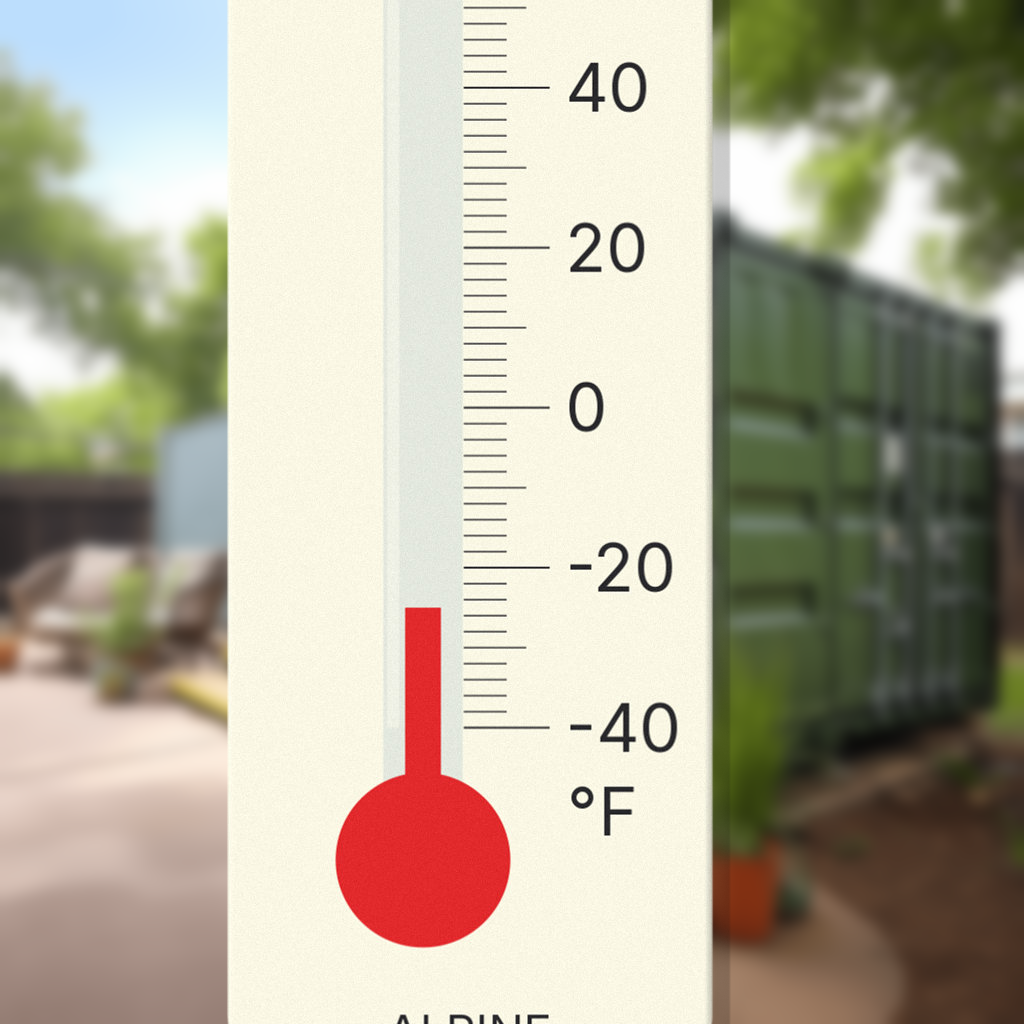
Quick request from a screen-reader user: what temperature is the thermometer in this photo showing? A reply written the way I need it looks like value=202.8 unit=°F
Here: value=-25 unit=°F
